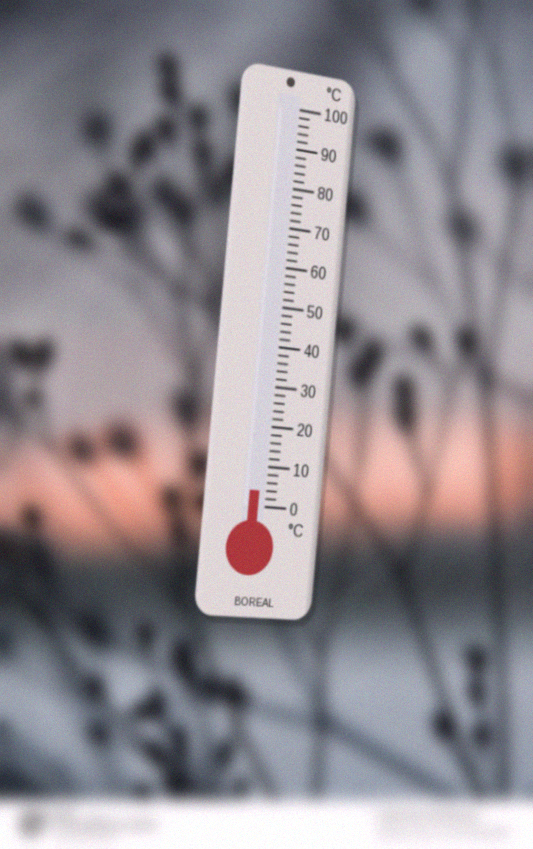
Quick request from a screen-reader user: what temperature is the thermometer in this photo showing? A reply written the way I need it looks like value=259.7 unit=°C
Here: value=4 unit=°C
